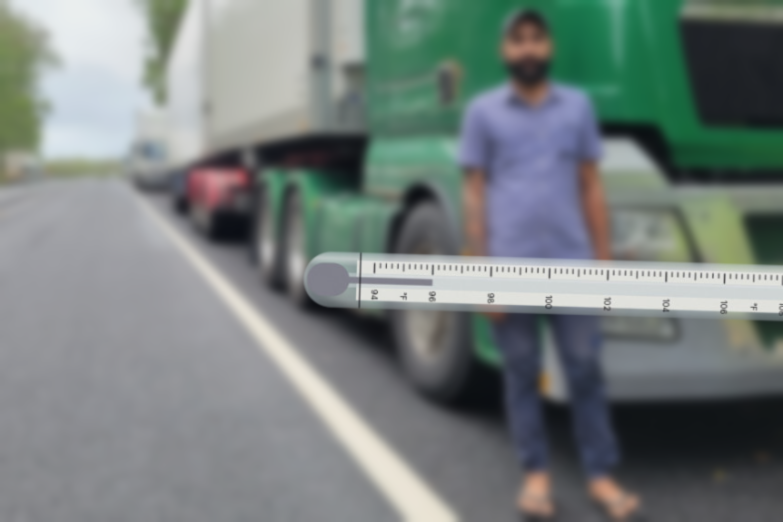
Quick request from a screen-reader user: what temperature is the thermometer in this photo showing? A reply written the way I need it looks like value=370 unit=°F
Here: value=96 unit=°F
